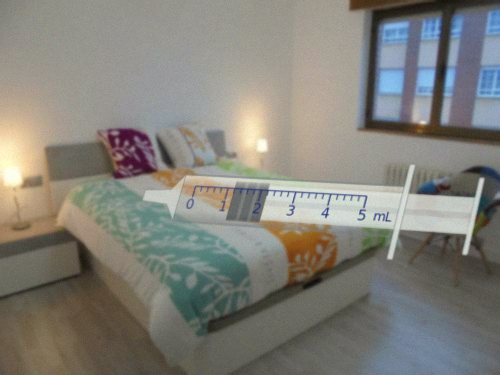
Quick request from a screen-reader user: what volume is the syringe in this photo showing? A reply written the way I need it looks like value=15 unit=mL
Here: value=1.2 unit=mL
